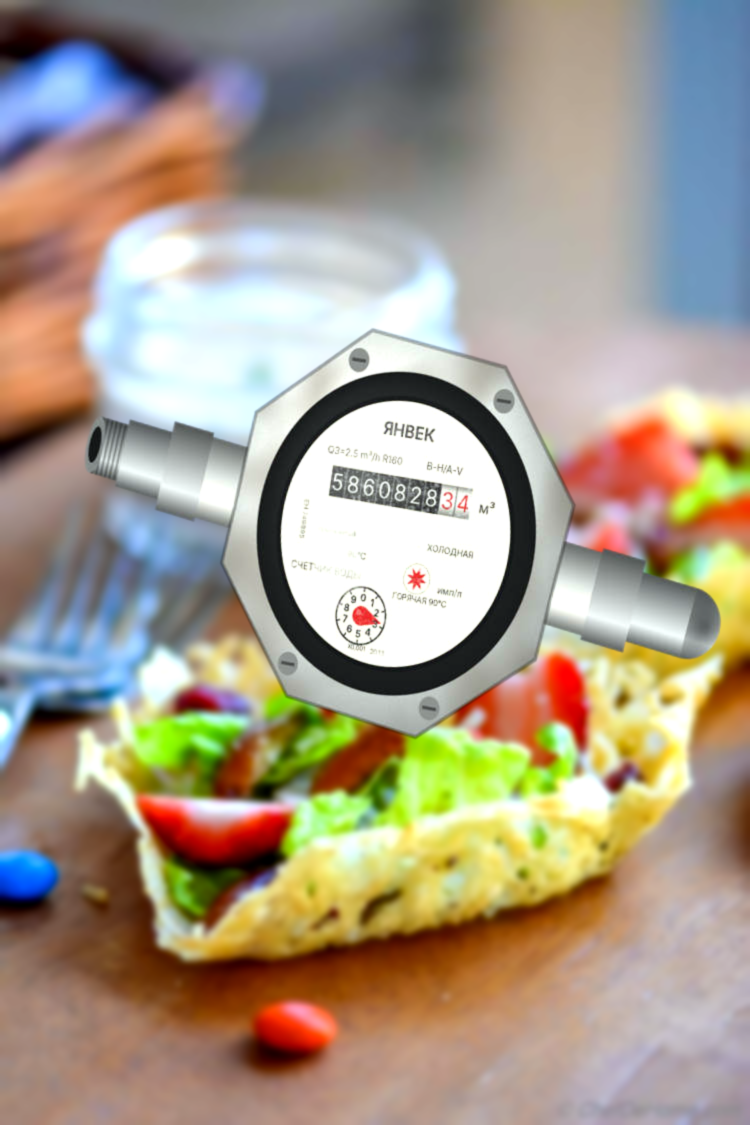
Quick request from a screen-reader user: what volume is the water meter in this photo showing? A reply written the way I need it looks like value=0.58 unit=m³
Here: value=5860828.342 unit=m³
